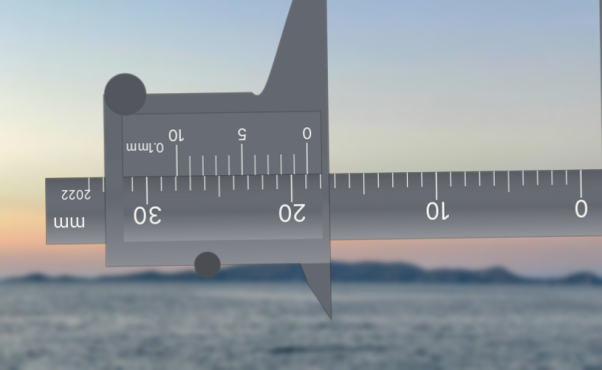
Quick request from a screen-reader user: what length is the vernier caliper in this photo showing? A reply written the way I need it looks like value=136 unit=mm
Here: value=18.9 unit=mm
